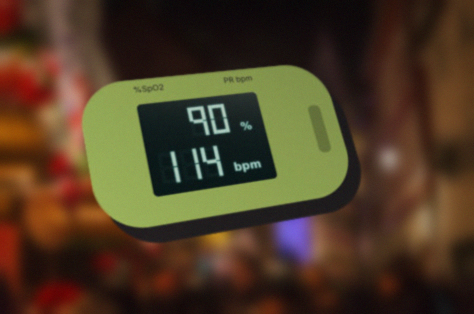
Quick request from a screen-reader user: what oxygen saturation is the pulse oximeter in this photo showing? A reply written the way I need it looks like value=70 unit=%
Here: value=90 unit=%
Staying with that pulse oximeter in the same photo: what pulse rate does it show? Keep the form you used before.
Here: value=114 unit=bpm
